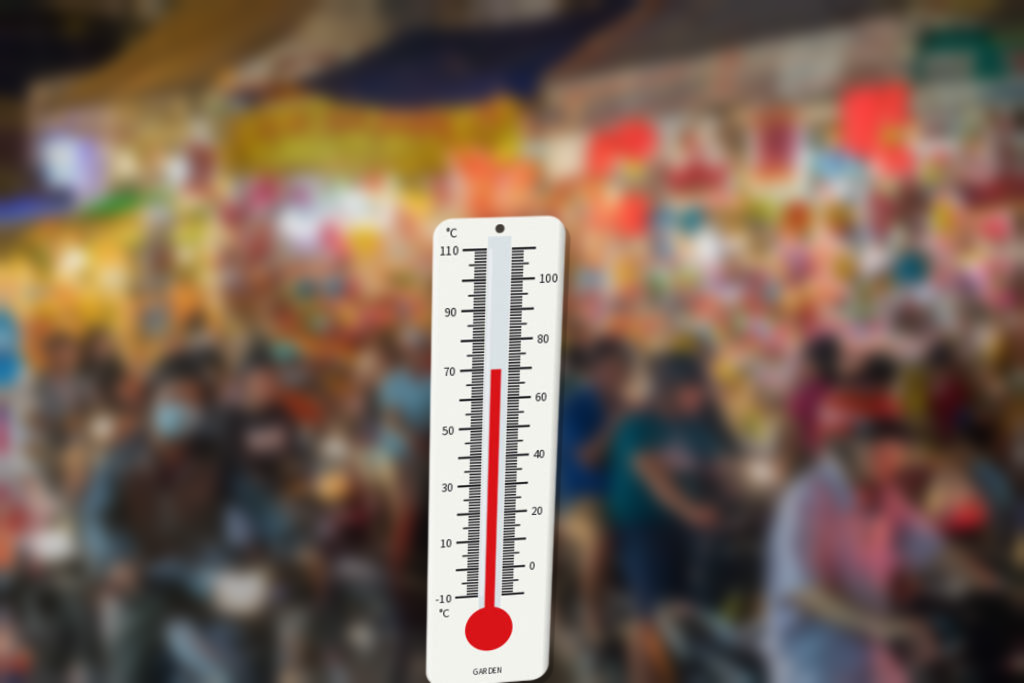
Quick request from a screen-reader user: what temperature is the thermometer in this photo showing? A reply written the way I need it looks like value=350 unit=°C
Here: value=70 unit=°C
